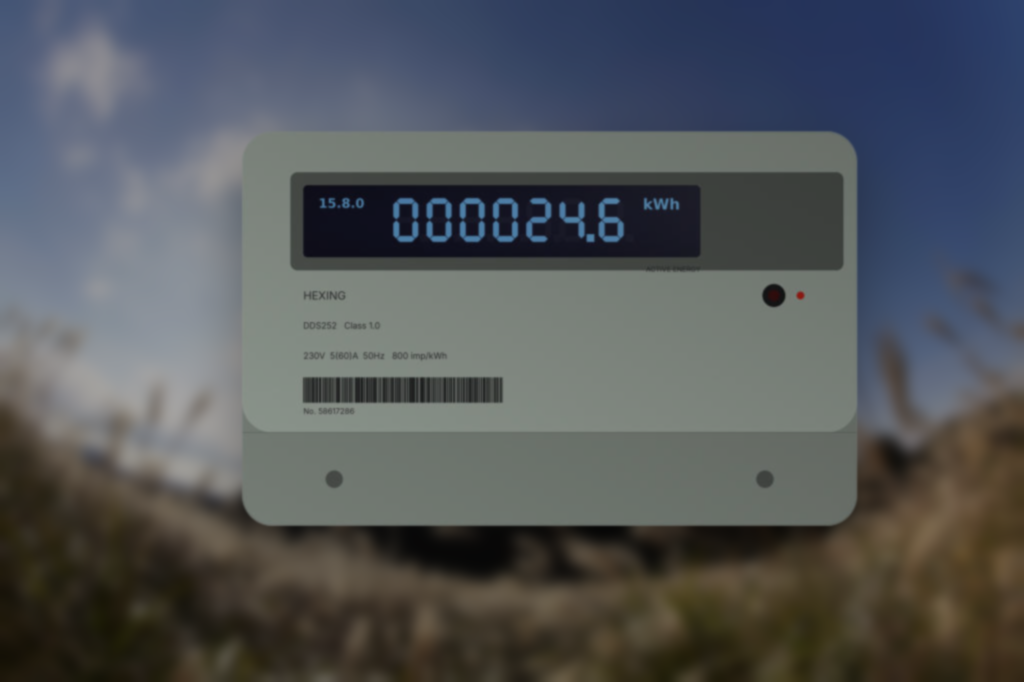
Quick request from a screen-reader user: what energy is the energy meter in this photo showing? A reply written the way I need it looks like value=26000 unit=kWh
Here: value=24.6 unit=kWh
